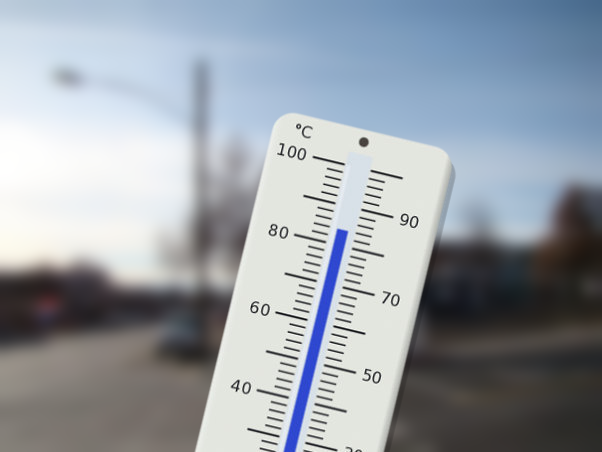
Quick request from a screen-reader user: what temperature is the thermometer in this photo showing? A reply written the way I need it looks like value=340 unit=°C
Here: value=84 unit=°C
